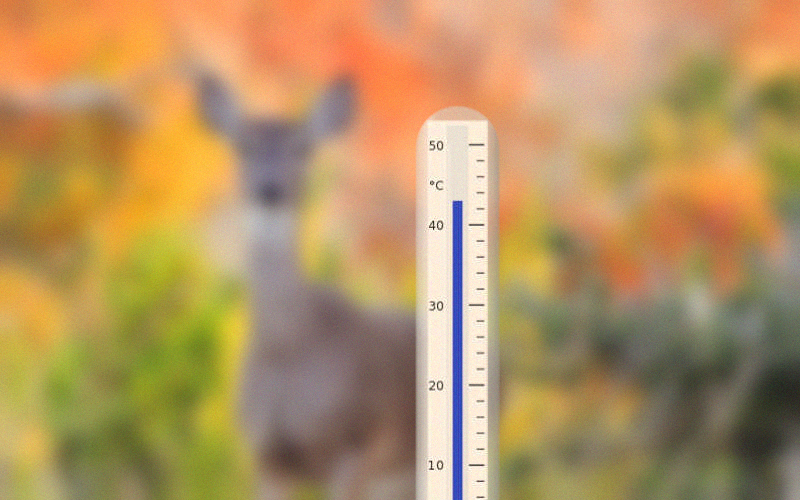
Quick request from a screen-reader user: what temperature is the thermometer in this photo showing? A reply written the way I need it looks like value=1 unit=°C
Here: value=43 unit=°C
